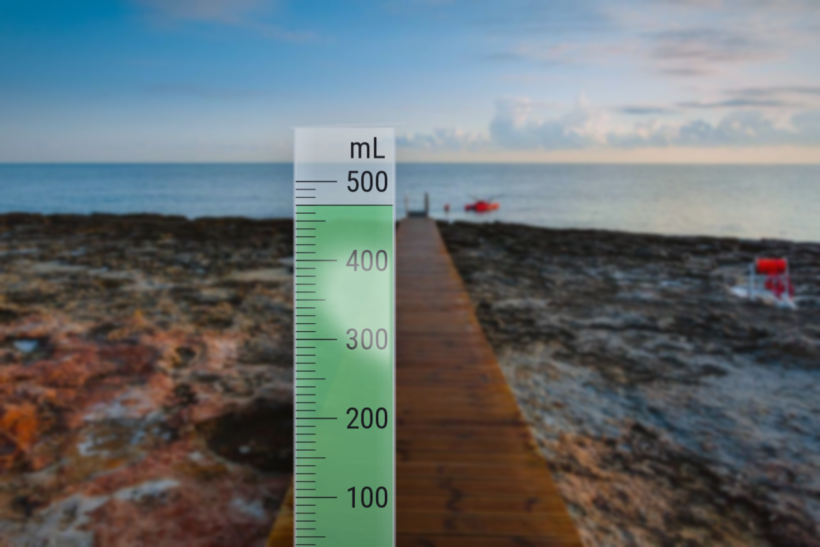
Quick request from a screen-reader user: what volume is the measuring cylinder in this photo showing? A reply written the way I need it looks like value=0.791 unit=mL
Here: value=470 unit=mL
